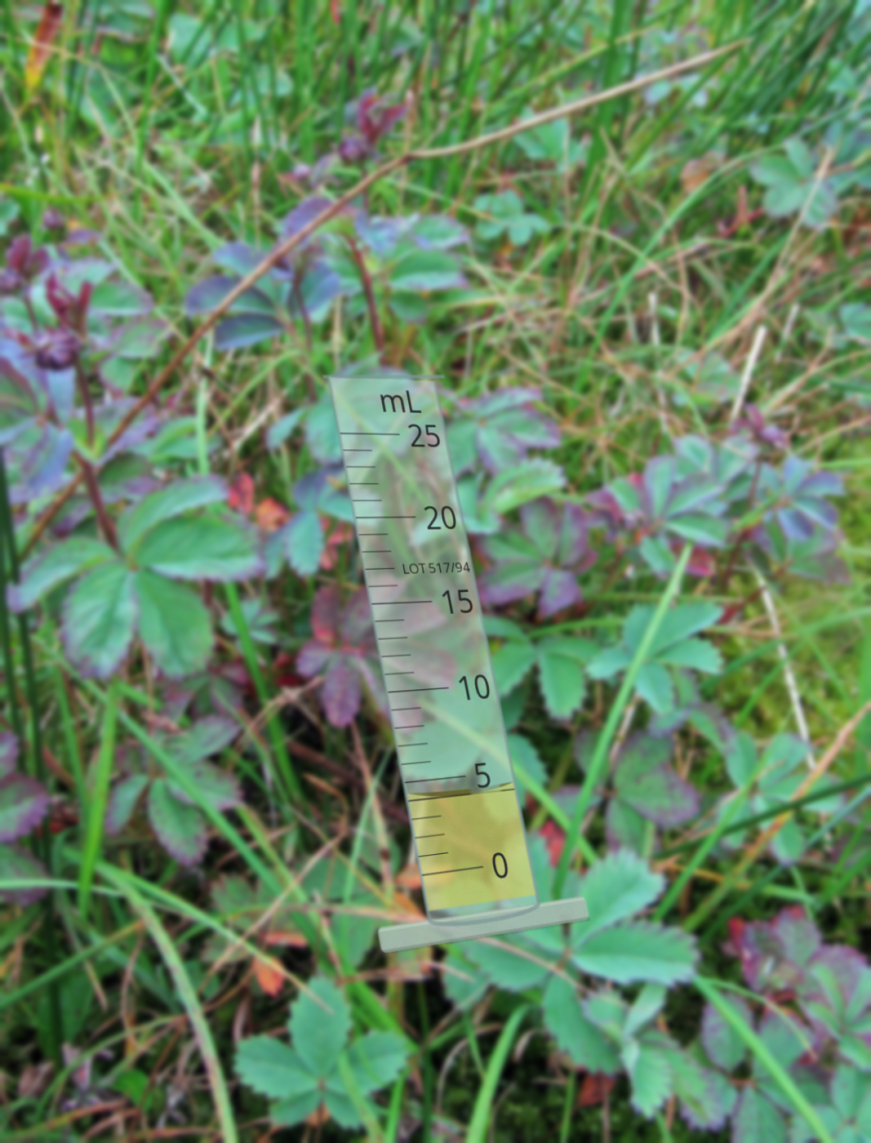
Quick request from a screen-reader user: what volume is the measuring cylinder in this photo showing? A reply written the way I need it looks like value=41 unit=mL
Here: value=4 unit=mL
